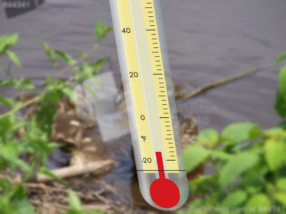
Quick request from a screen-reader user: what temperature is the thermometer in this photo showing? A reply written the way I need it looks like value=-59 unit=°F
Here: value=-16 unit=°F
